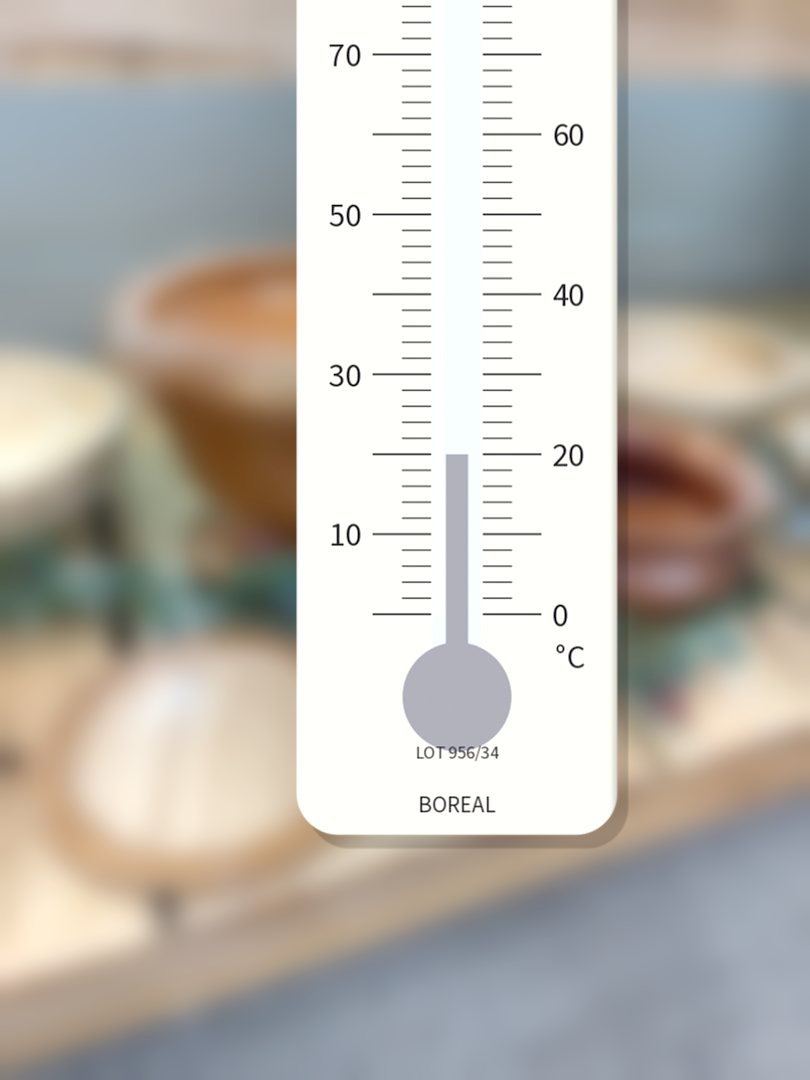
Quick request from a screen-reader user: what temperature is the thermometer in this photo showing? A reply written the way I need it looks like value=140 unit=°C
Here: value=20 unit=°C
